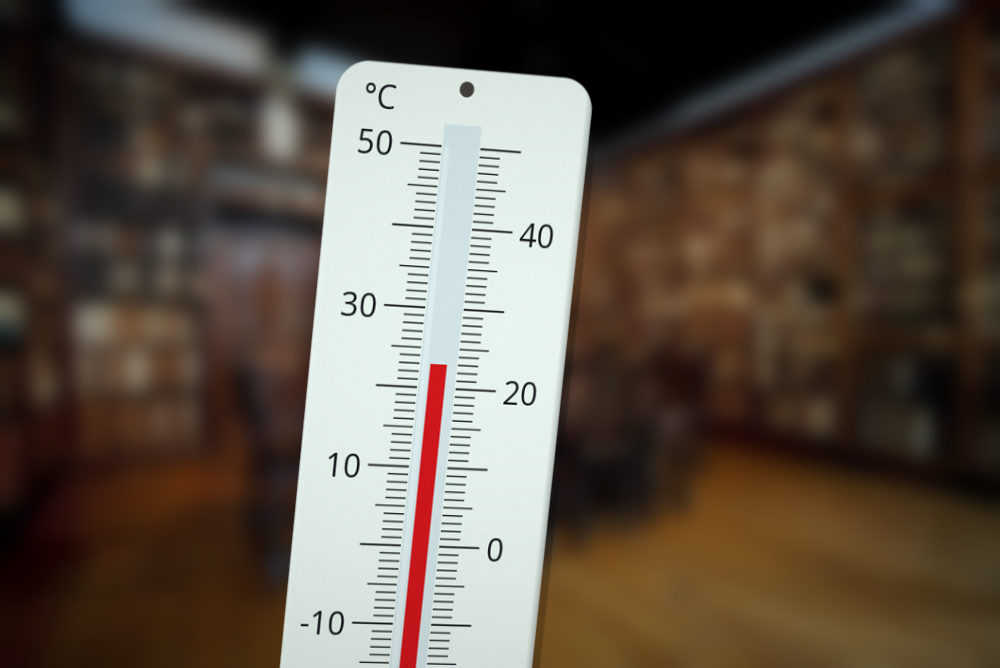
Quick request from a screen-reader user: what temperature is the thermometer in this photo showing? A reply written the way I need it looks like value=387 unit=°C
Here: value=23 unit=°C
